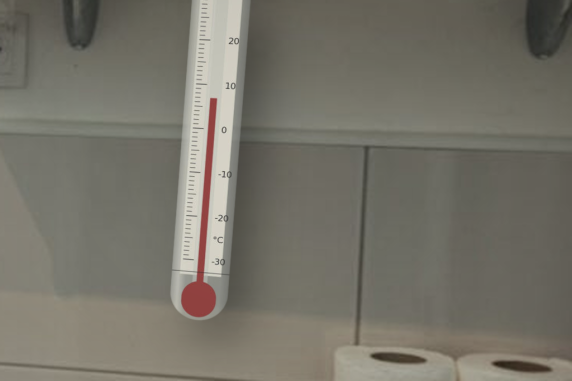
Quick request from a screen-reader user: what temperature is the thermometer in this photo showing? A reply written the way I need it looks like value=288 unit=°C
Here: value=7 unit=°C
